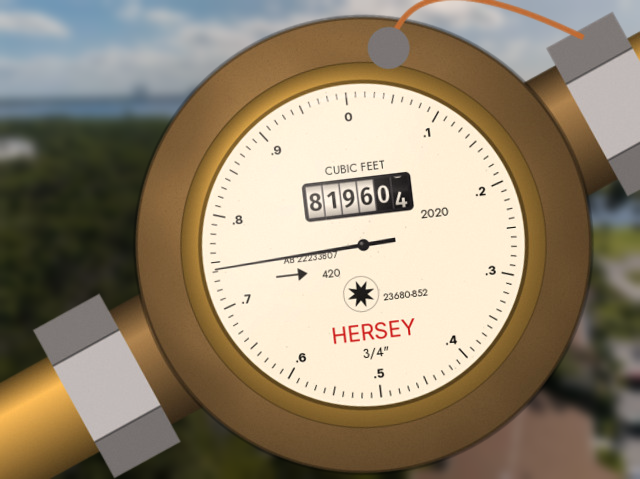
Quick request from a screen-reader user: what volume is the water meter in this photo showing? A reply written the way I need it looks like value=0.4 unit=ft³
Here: value=819603.74 unit=ft³
